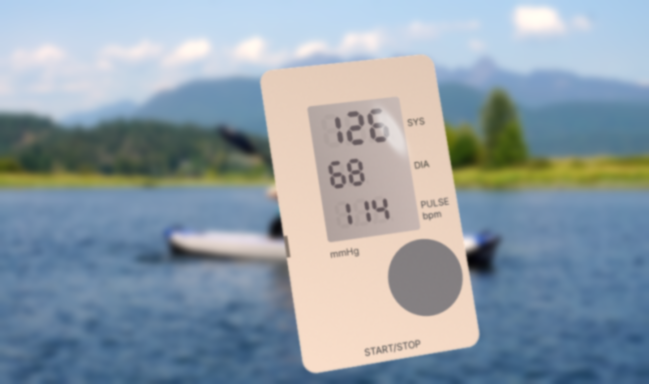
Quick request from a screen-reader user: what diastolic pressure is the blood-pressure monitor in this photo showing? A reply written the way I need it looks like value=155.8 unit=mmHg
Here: value=68 unit=mmHg
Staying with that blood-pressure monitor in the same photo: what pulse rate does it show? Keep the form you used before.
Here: value=114 unit=bpm
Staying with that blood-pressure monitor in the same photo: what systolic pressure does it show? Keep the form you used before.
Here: value=126 unit=mmHg
